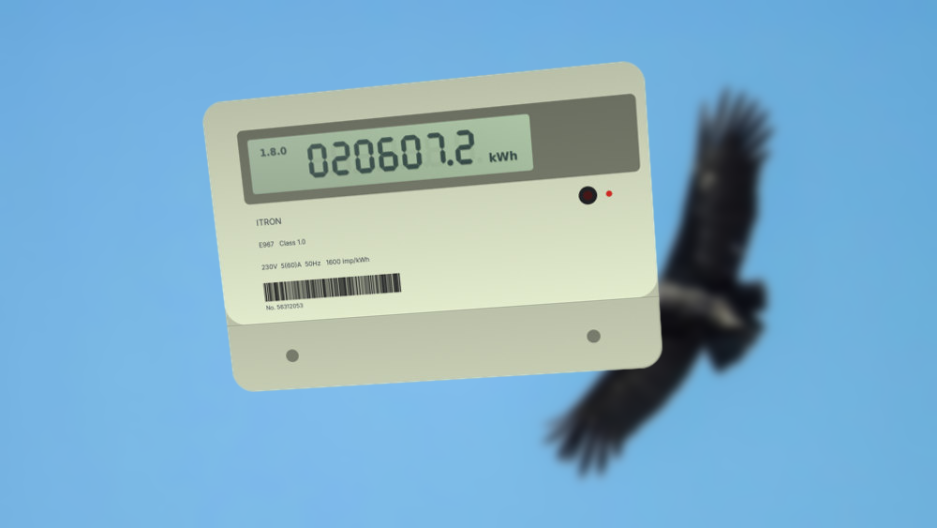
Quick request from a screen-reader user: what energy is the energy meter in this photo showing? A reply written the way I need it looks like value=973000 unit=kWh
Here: value=20607.2 unit=kWh
